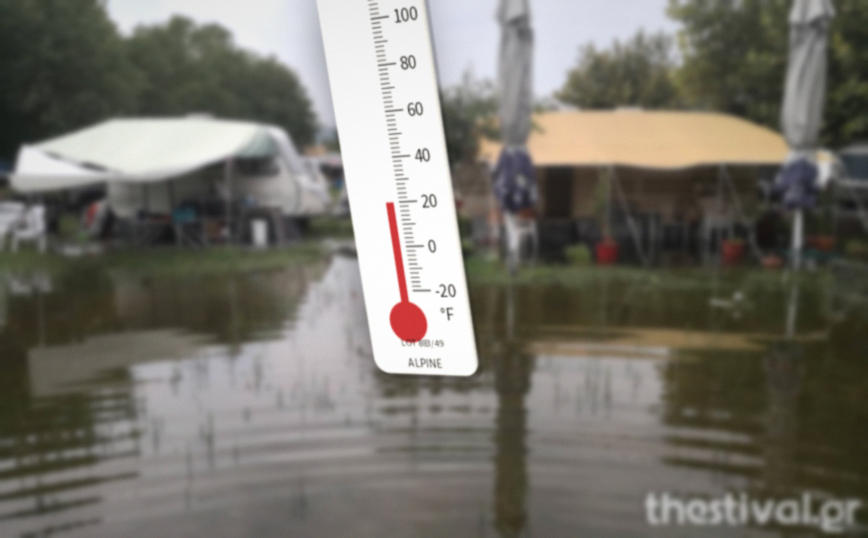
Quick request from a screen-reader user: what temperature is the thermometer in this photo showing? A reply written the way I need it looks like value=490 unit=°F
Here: value=20 unit=°F
